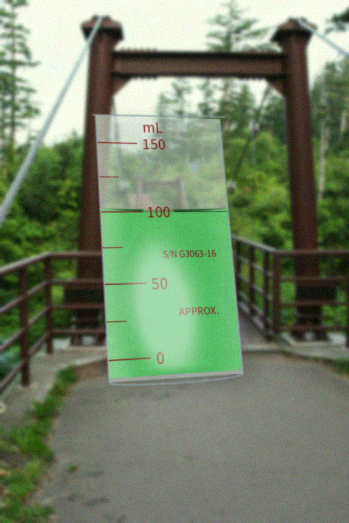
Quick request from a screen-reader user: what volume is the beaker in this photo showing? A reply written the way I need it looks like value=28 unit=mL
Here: value=100 unit=mL
